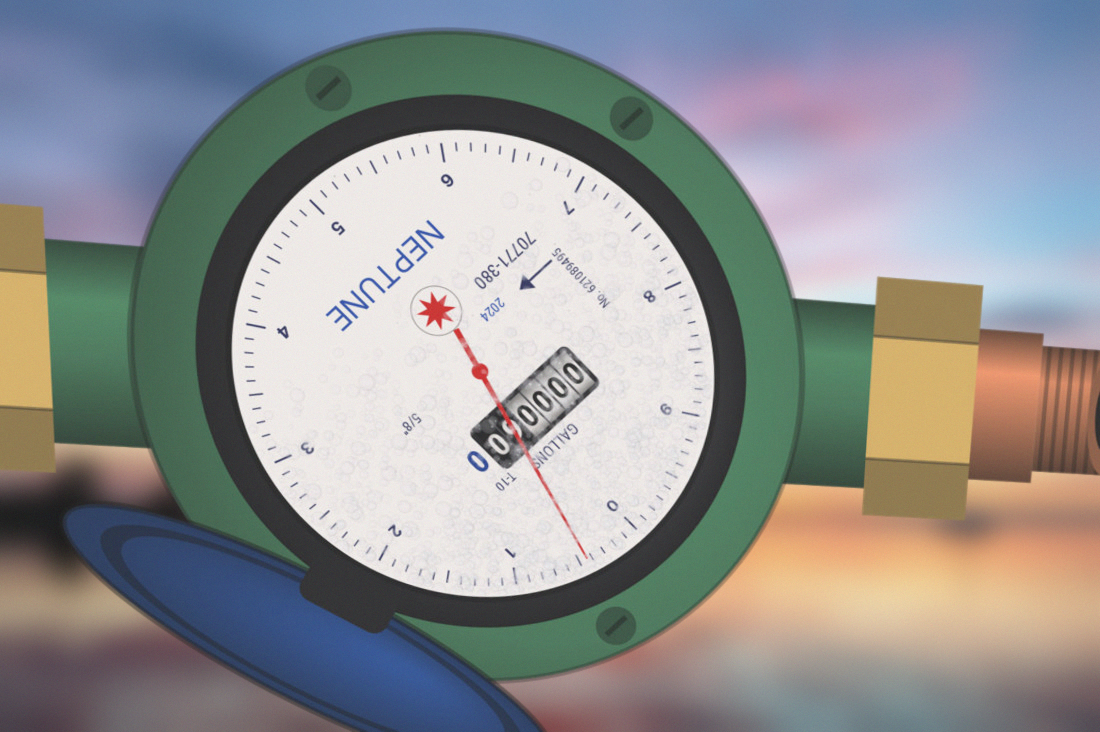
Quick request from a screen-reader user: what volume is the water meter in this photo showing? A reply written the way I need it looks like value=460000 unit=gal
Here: value=600.4 unit=gal
